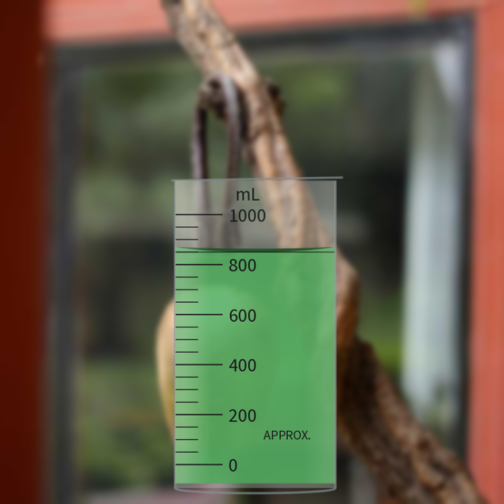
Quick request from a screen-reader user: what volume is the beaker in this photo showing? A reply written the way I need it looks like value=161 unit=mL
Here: value=850 unit=mL
